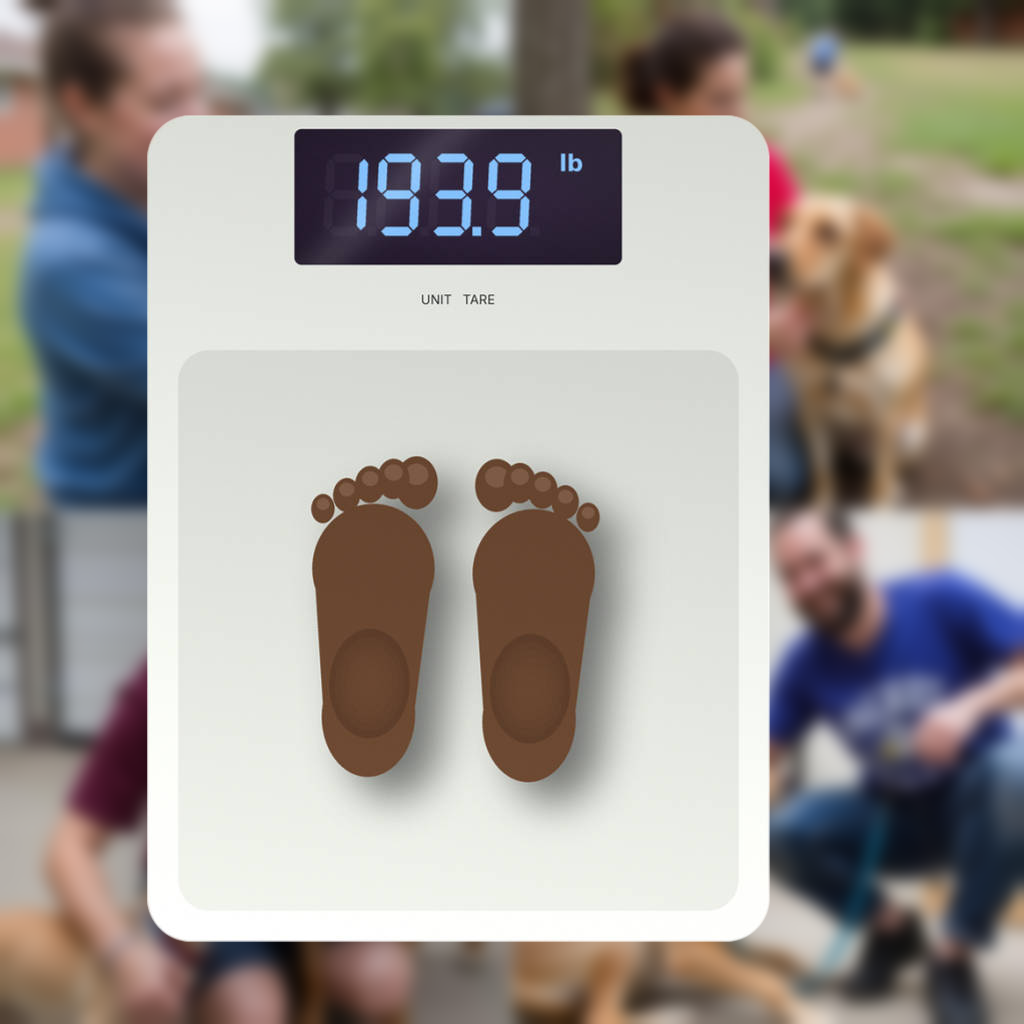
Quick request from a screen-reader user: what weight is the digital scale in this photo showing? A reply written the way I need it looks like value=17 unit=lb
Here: value=193.9 unit=lb
